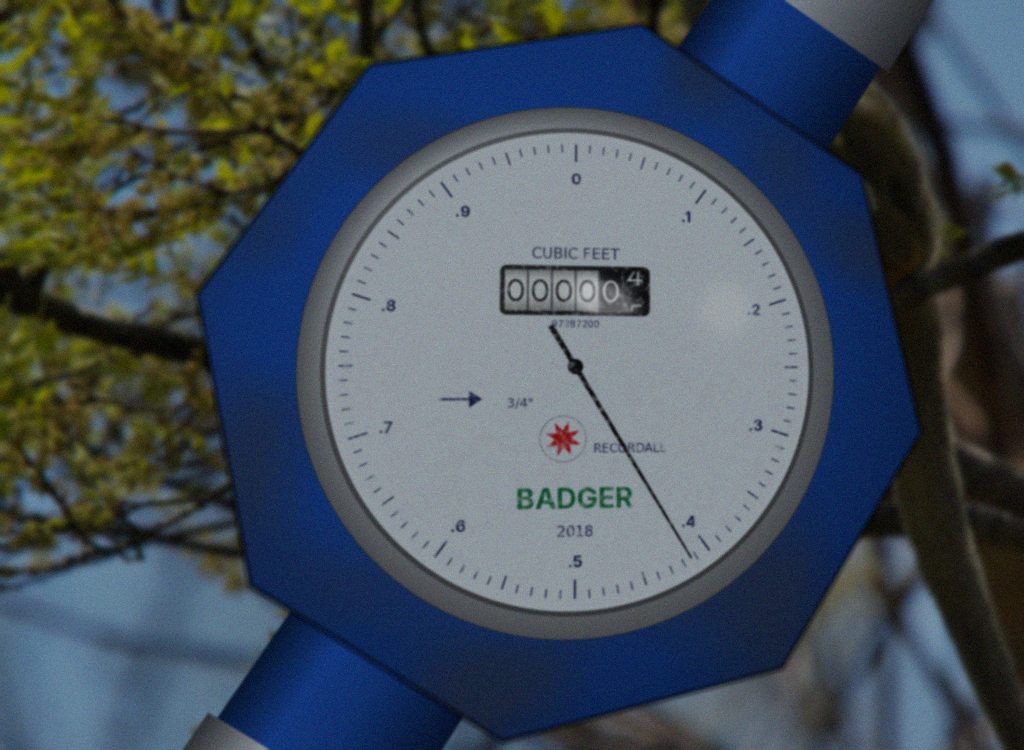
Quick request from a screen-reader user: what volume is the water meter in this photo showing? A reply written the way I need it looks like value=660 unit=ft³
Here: value=4.41 unit=ft³
